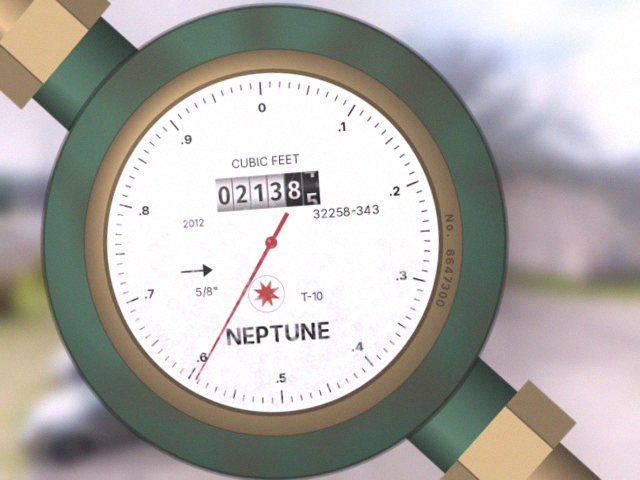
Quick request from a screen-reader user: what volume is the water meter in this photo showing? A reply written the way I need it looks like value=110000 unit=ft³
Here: value=21384.59 unit=ft³
